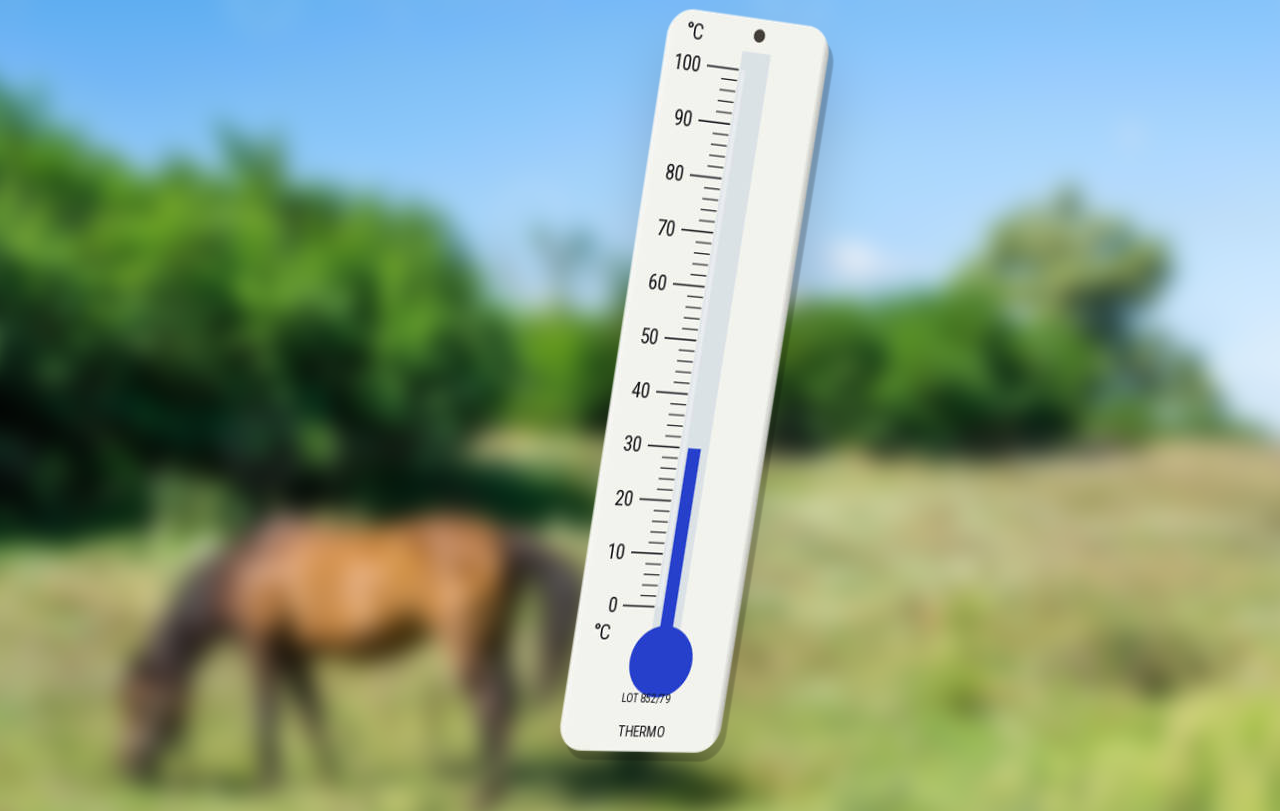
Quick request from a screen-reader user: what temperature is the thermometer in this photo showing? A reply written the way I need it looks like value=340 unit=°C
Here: value=30 unit=°C
